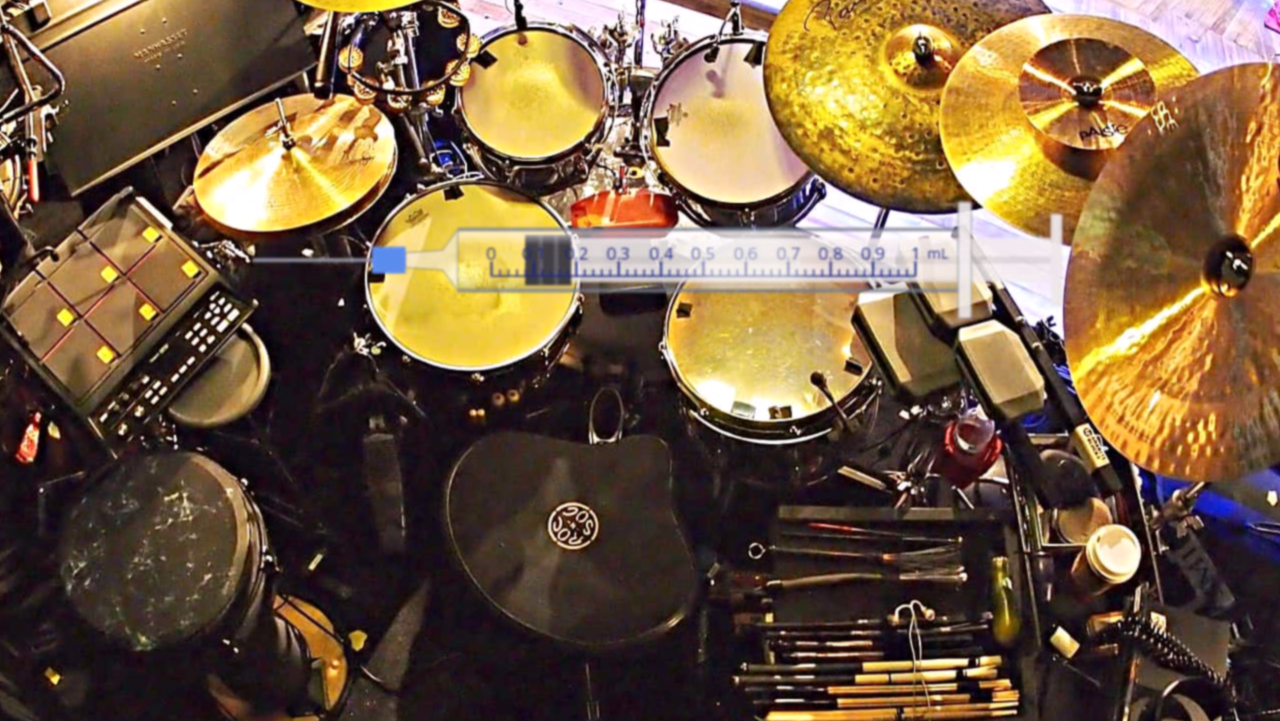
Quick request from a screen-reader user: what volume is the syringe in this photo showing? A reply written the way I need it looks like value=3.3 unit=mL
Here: value=0.08 unit=mL
